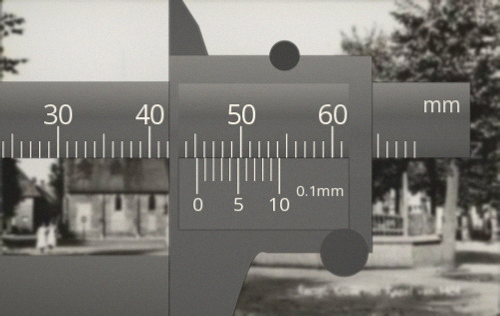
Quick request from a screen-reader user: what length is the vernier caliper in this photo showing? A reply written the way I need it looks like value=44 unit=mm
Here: value=45.2 unit=mm
